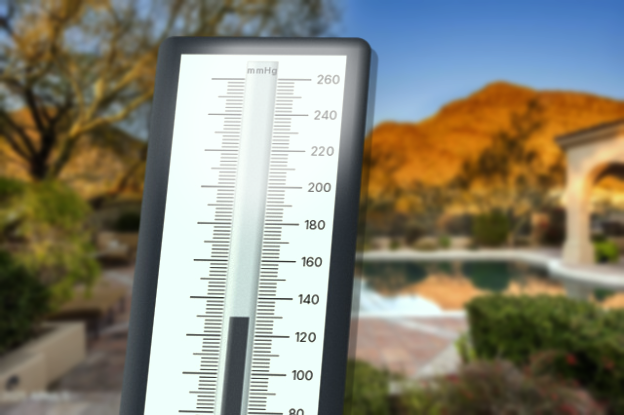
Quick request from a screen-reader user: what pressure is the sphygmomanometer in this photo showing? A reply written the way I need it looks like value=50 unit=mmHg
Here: value=130 unit=mmHg
